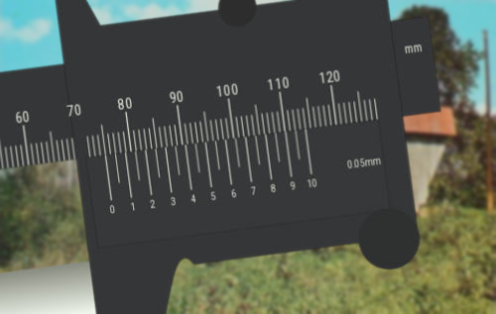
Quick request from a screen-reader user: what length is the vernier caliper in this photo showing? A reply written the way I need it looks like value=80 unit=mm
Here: value=75.0 unit=mm
